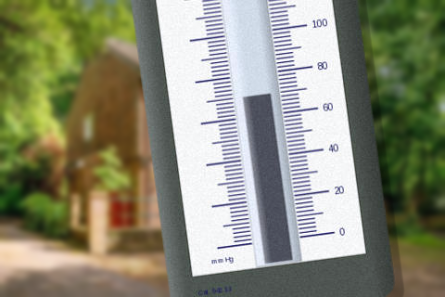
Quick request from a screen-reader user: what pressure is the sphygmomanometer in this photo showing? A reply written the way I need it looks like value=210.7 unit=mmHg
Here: value=70 unit=mmHg
